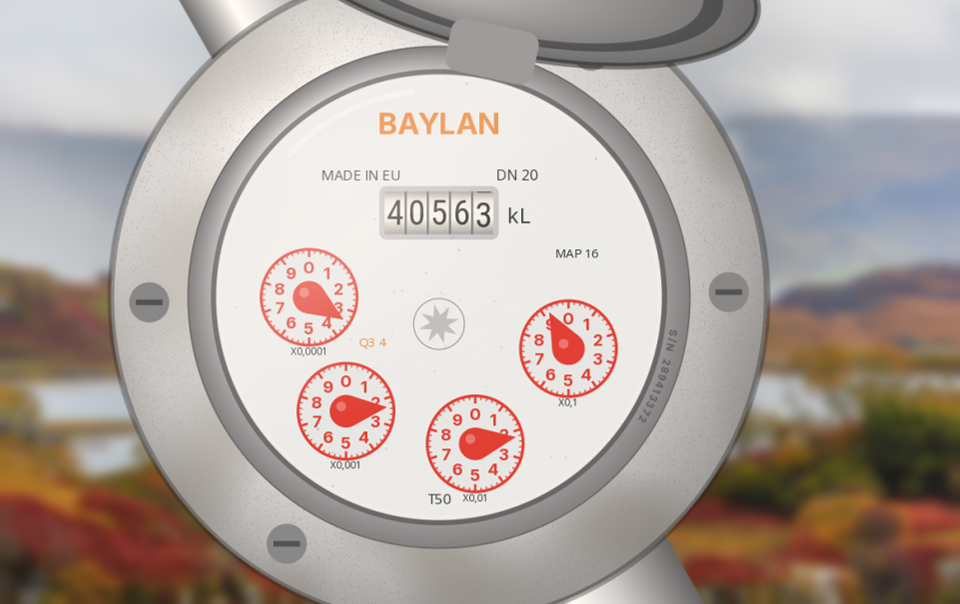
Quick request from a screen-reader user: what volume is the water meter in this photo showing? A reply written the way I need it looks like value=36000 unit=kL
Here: value=40562.9223 unit=kL
